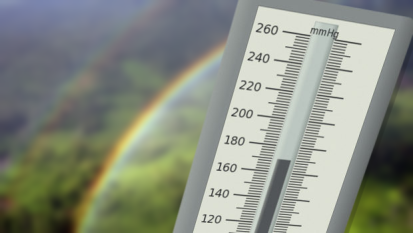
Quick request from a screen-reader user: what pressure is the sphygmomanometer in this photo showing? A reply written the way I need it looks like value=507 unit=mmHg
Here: value=170 unit=mmHg
